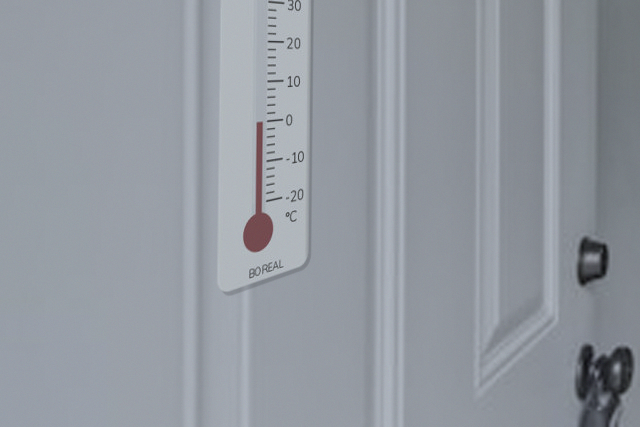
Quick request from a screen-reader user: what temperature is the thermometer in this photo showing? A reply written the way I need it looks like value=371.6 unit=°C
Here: value=0 unit=°C
